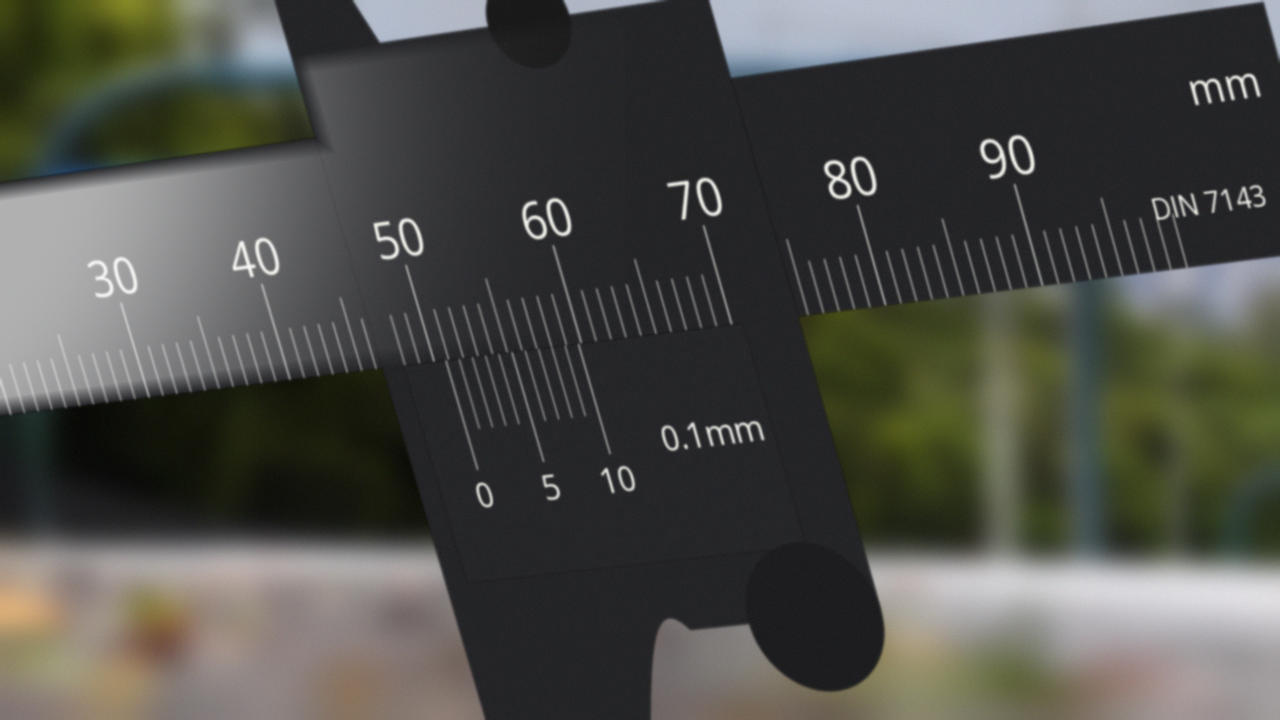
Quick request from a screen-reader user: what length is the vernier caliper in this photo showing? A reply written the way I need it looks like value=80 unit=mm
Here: value=50.8 unit=mm
